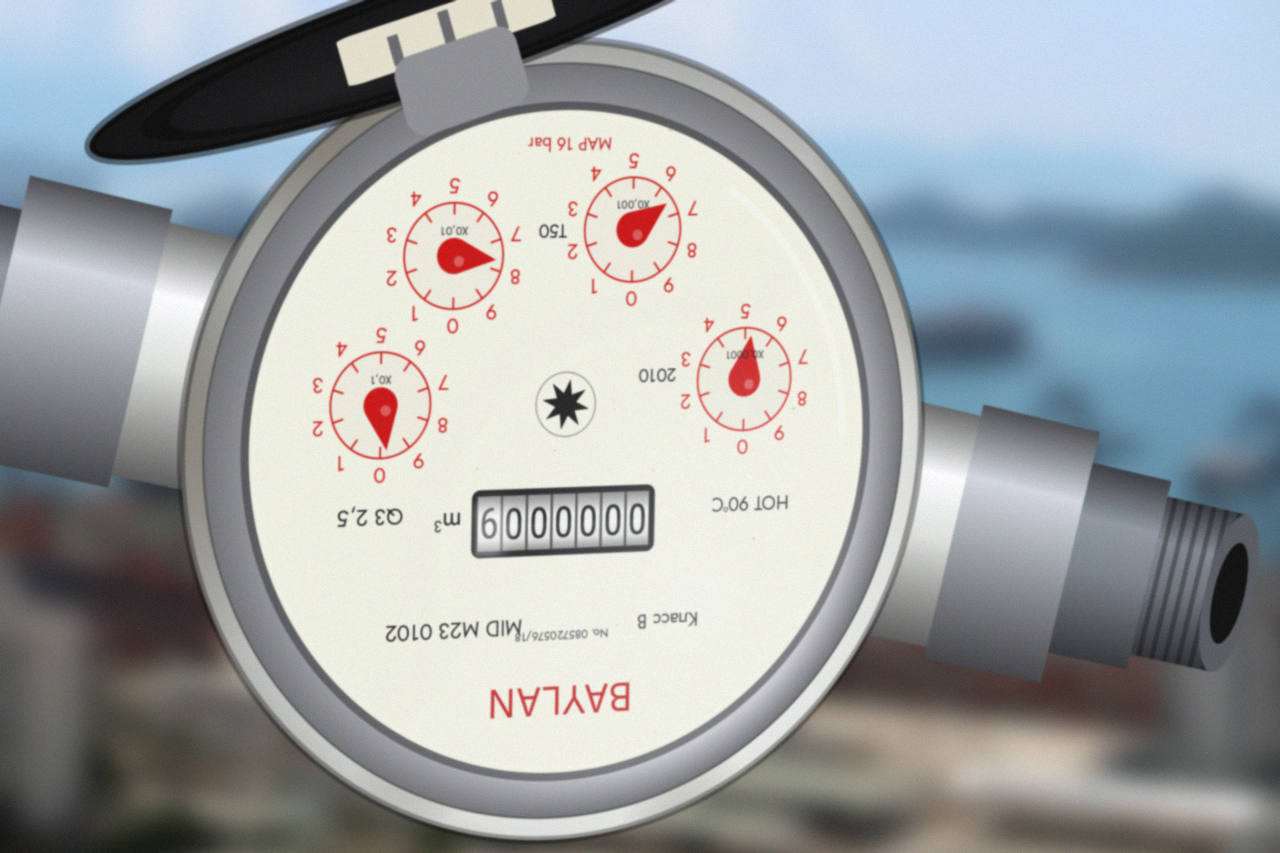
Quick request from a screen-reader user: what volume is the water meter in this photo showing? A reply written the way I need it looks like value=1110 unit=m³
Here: value=8.9765 unit=m³
